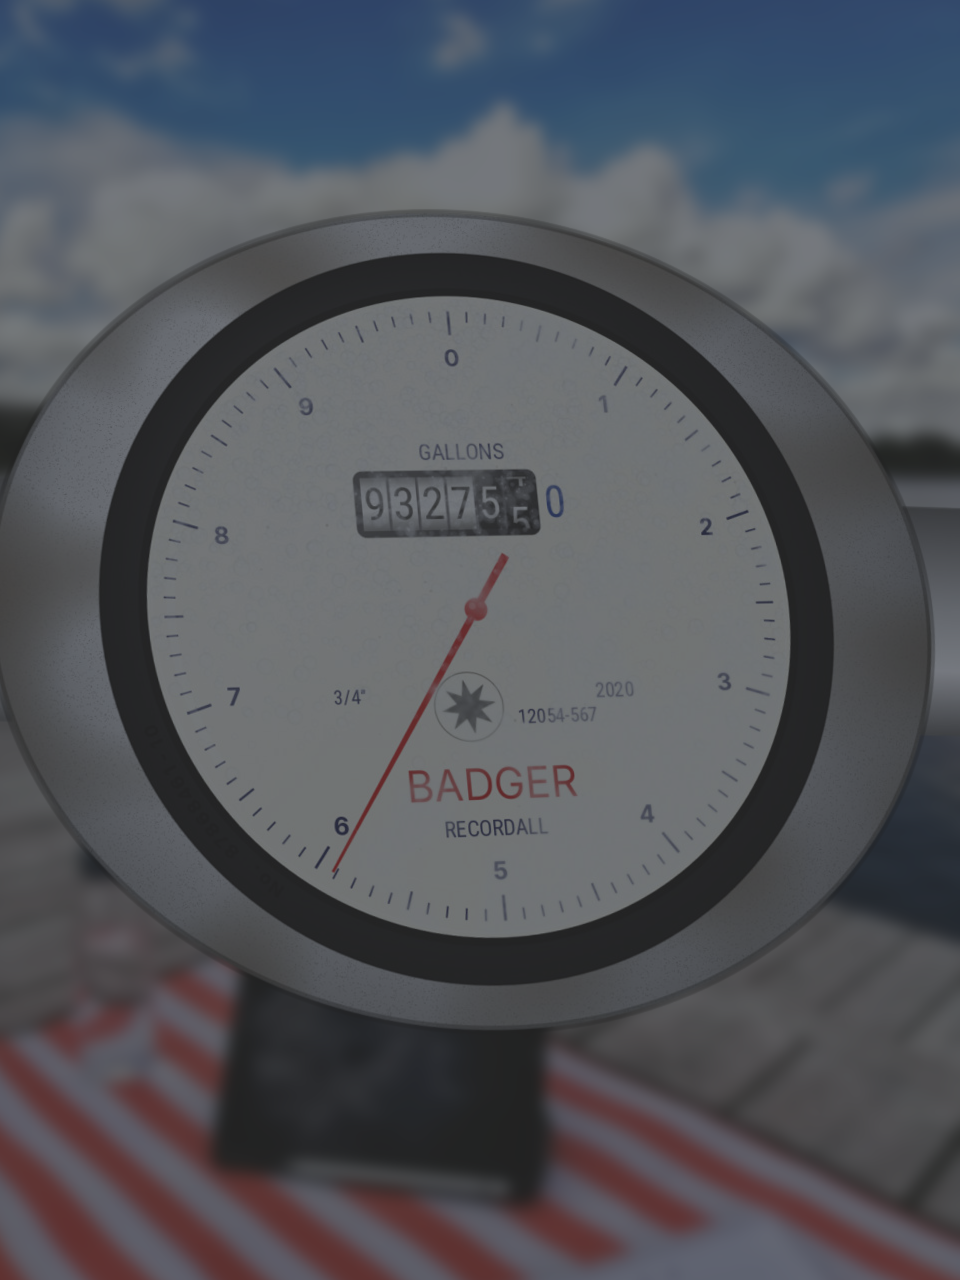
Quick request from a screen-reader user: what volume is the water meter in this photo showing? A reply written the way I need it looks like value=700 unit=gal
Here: value=9327545.9 unit=gal
